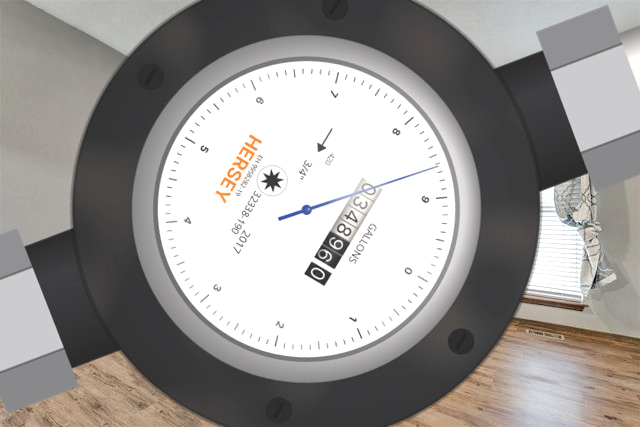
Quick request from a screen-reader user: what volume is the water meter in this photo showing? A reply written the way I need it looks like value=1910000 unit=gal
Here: value=348958.6 unit=gal
